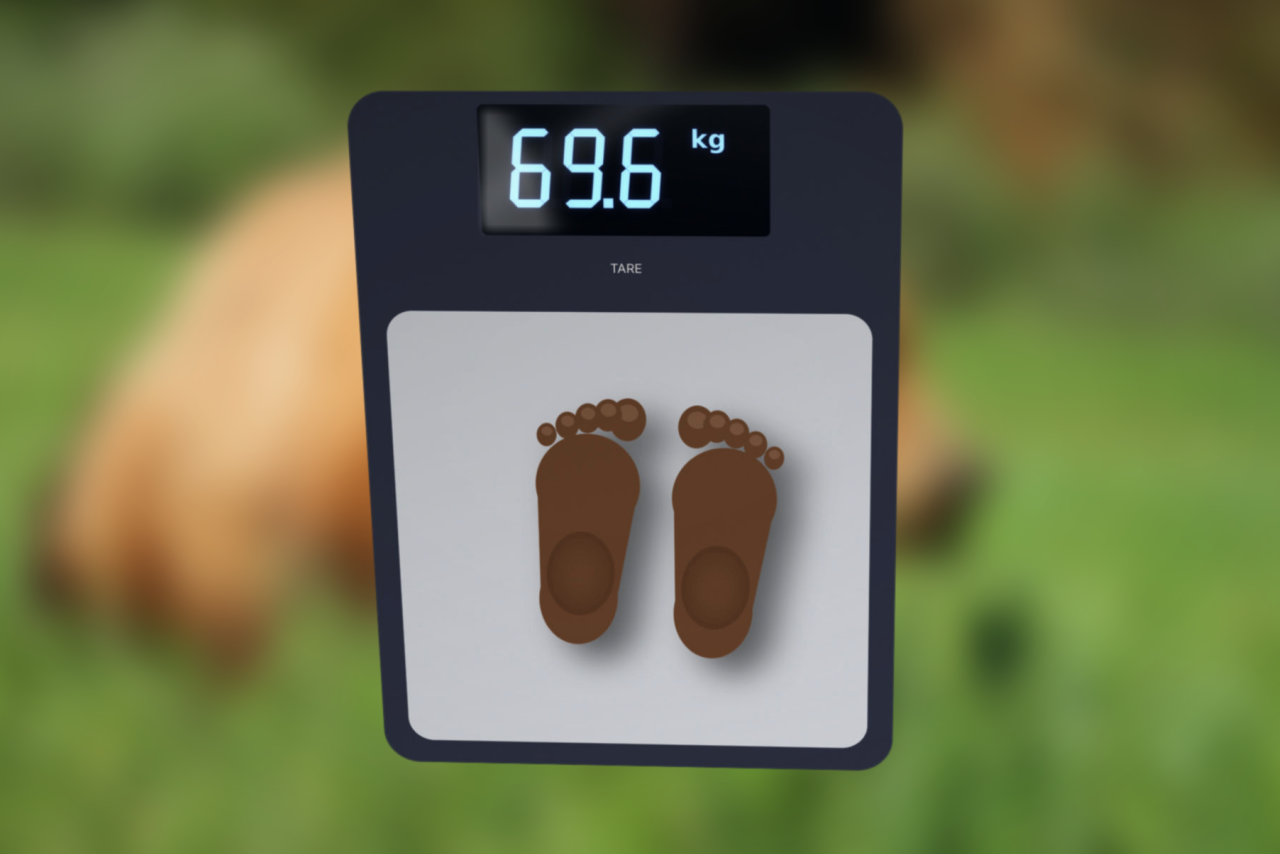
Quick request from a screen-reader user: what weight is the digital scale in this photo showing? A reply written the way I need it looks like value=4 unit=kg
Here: value=69.6 unit=kg
